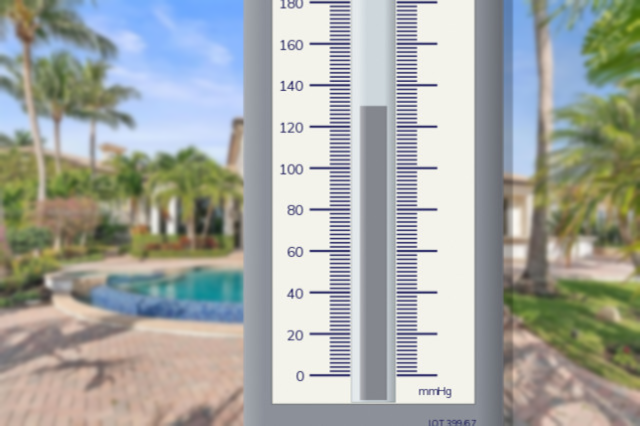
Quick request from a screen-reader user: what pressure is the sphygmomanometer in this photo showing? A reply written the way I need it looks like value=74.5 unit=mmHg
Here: value=130 unit=mmHg
